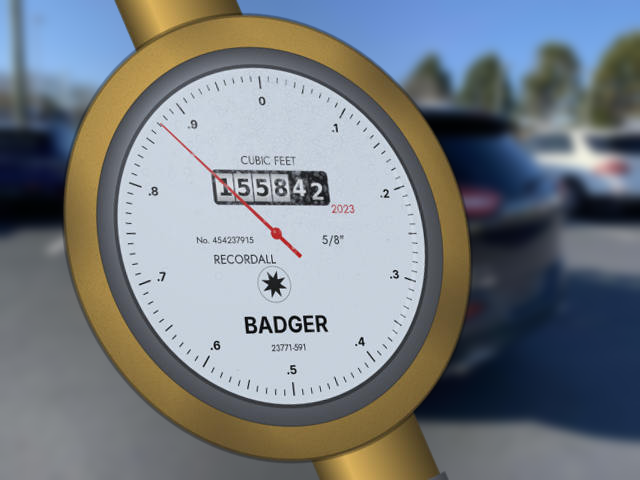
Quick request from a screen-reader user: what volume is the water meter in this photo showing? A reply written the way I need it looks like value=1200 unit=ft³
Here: value=155841.87 unit=ft³
